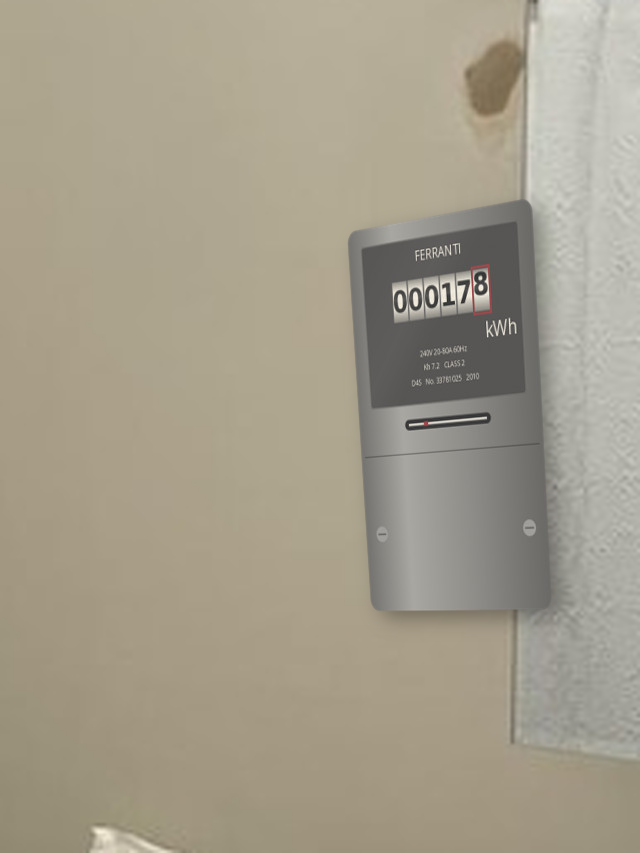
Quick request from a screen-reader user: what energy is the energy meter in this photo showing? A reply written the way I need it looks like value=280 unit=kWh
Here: value=17.8 unit=kWh
